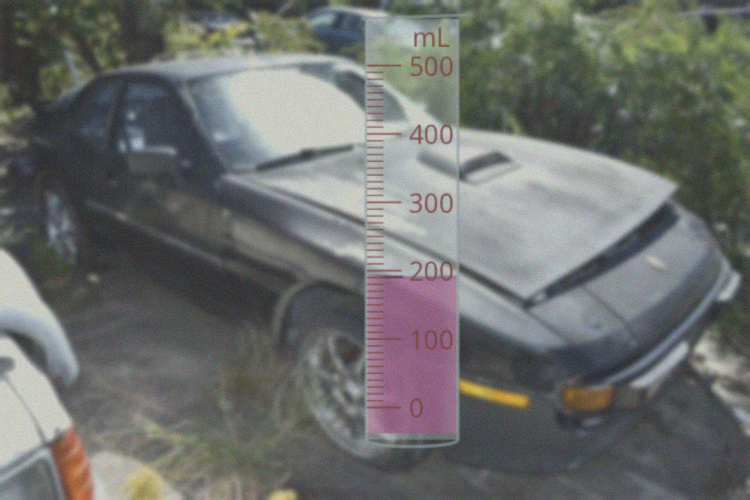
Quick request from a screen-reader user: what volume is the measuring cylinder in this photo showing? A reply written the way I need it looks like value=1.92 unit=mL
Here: value=190 unit=mL
